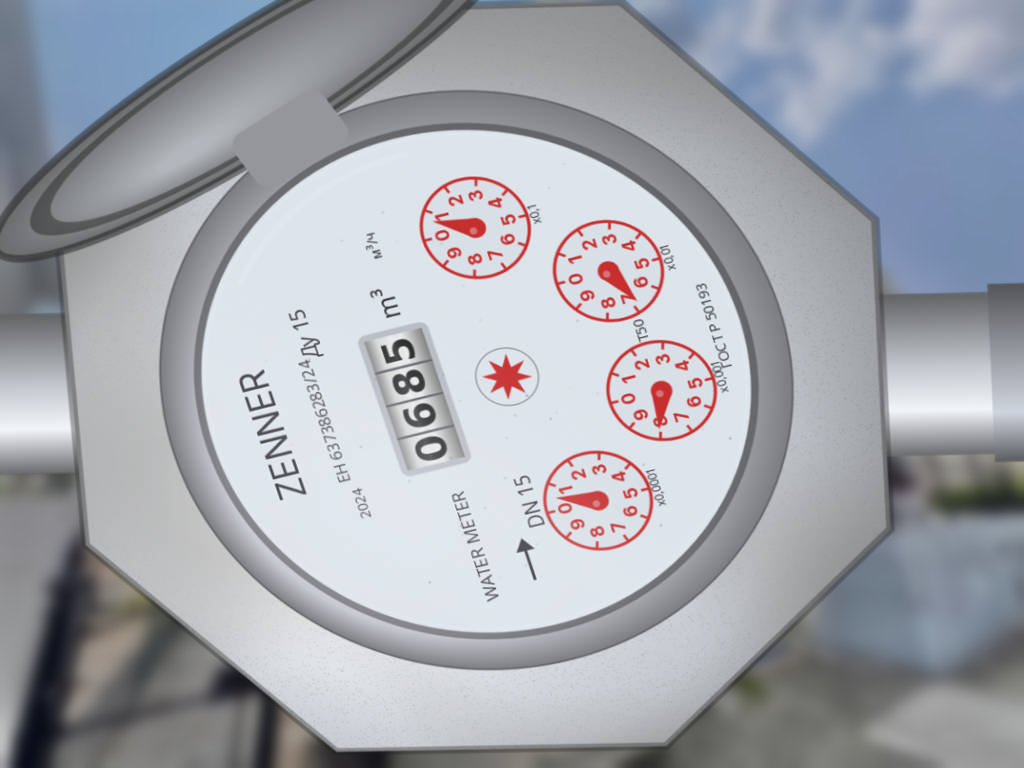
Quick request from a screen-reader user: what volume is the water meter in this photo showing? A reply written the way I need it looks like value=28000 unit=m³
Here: value=685.0680 unit=m³
